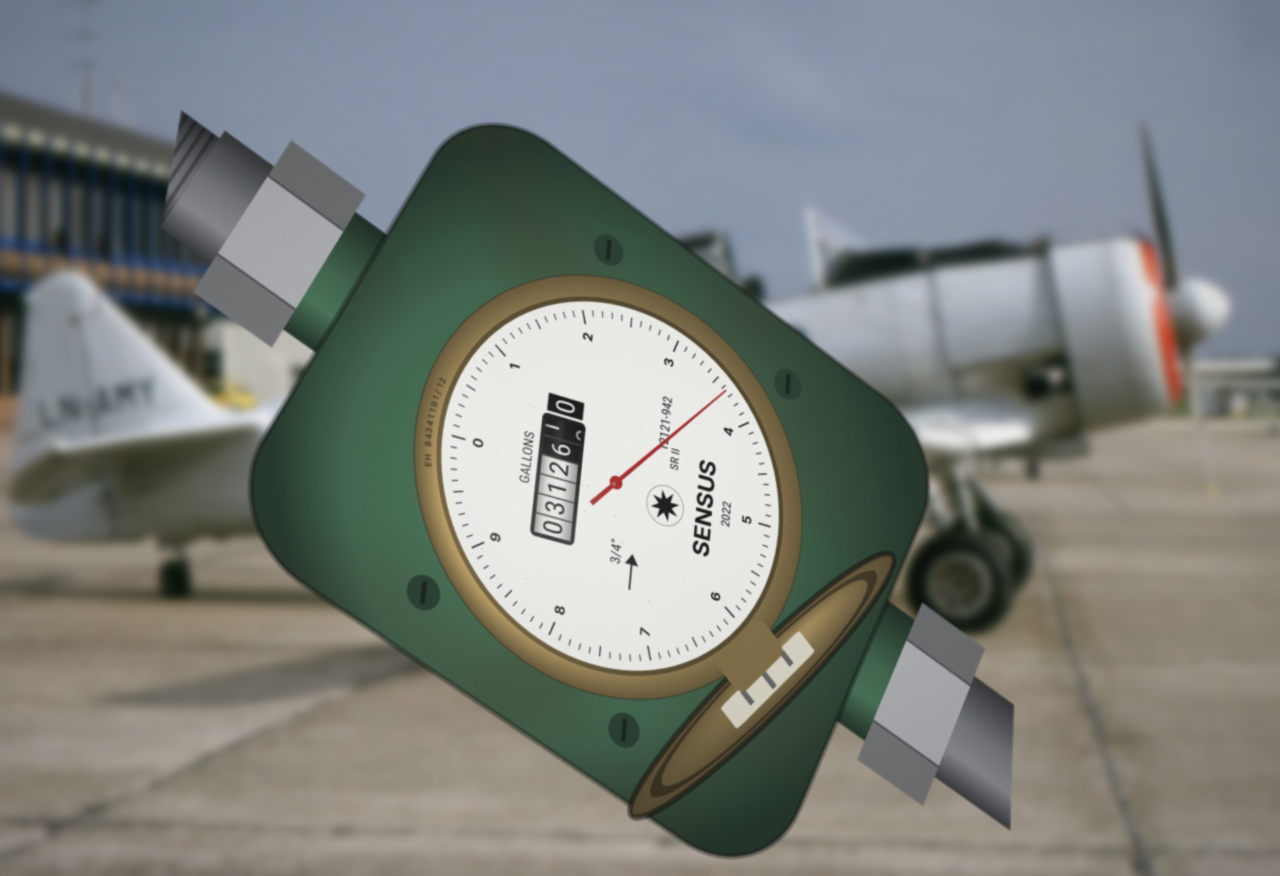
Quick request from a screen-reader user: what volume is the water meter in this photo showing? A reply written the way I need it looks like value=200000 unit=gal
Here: value=312613.6 unit=gal
